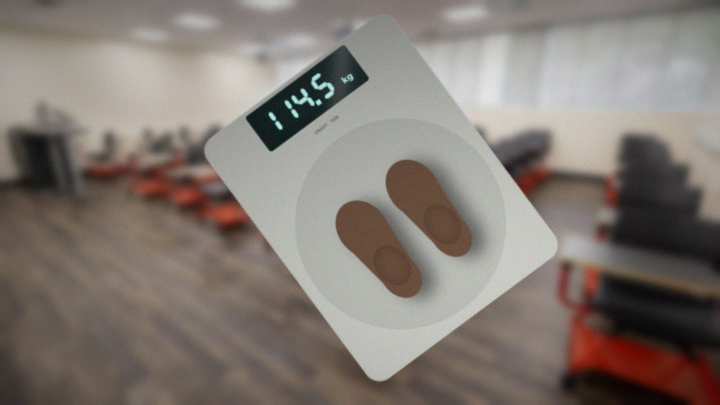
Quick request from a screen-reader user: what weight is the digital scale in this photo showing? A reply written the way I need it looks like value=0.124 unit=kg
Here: value=114.5 unit=kg
